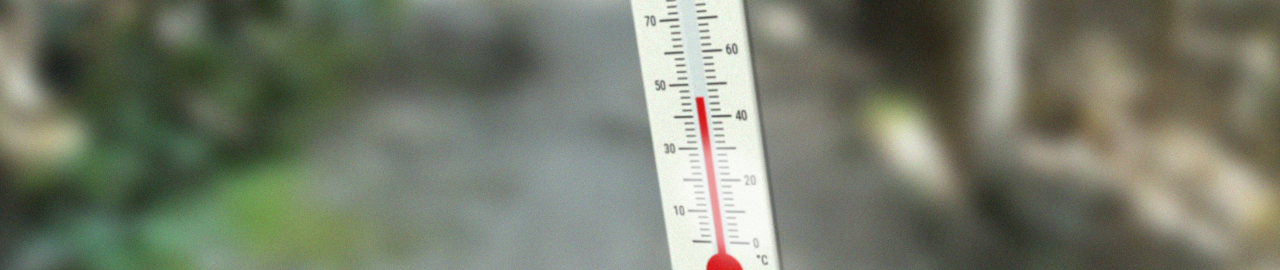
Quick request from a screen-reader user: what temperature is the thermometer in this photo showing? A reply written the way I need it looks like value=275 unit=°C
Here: value=46 unit=°C
